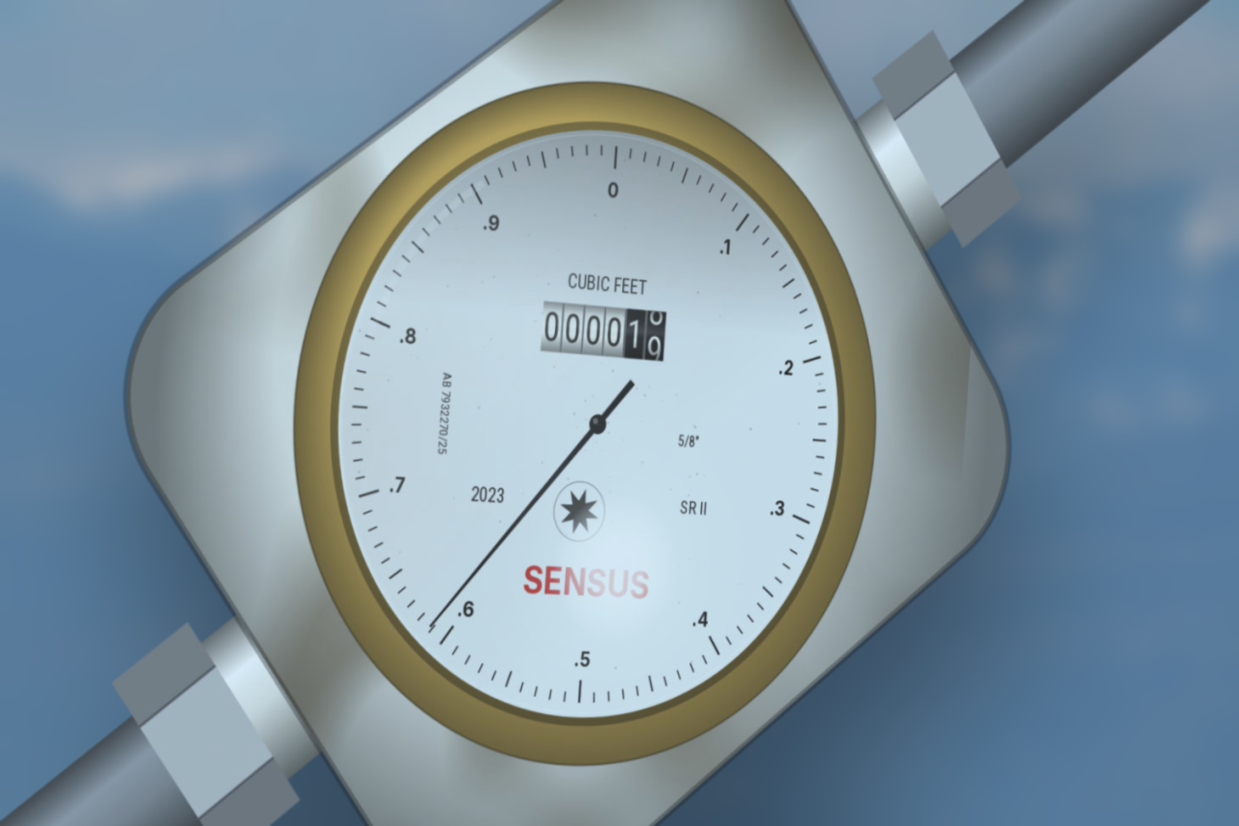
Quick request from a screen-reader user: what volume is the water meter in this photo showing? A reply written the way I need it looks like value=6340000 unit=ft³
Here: value=18.61 unit=ft³
